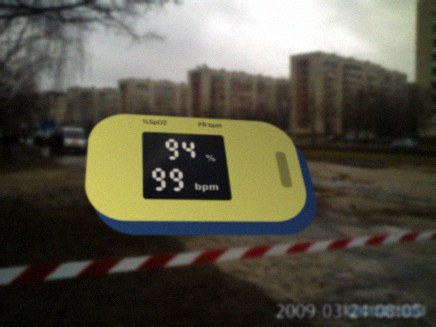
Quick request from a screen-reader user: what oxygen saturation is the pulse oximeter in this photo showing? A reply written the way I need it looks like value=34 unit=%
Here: value=94 unit=%
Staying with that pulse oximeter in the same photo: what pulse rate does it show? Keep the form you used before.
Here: value=99 unit=bpm
